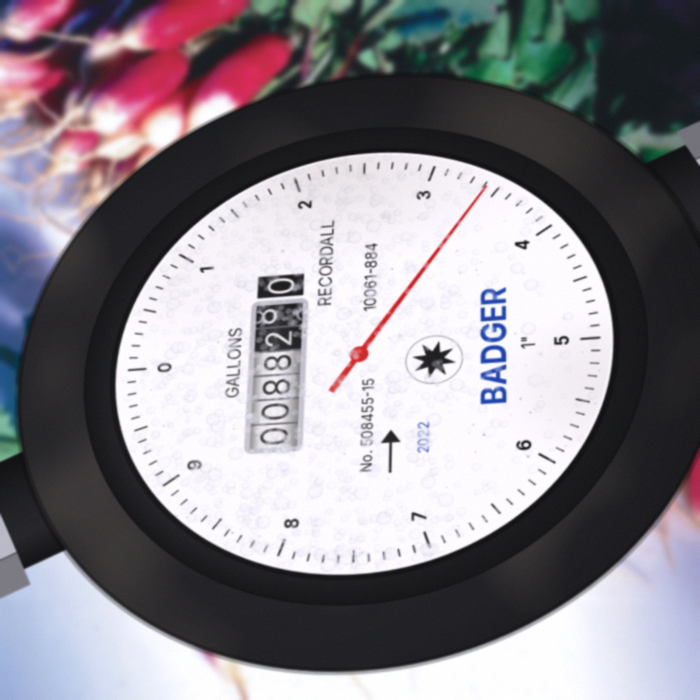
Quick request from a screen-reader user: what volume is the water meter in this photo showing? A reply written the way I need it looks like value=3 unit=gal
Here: value=88283.4 unit=gal
